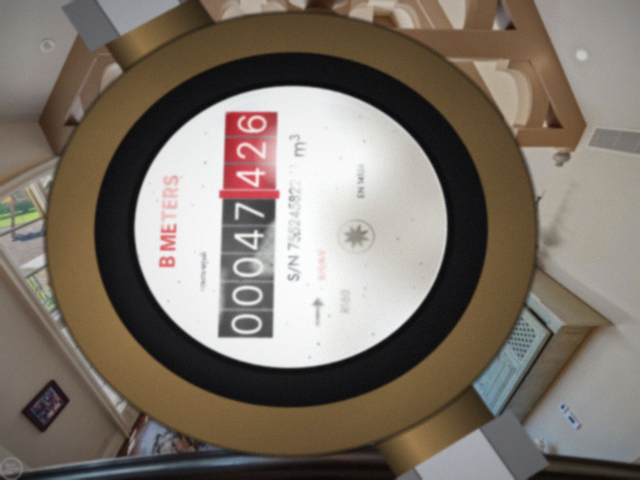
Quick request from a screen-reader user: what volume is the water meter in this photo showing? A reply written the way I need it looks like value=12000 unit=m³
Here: value=47.426 unit=m³
